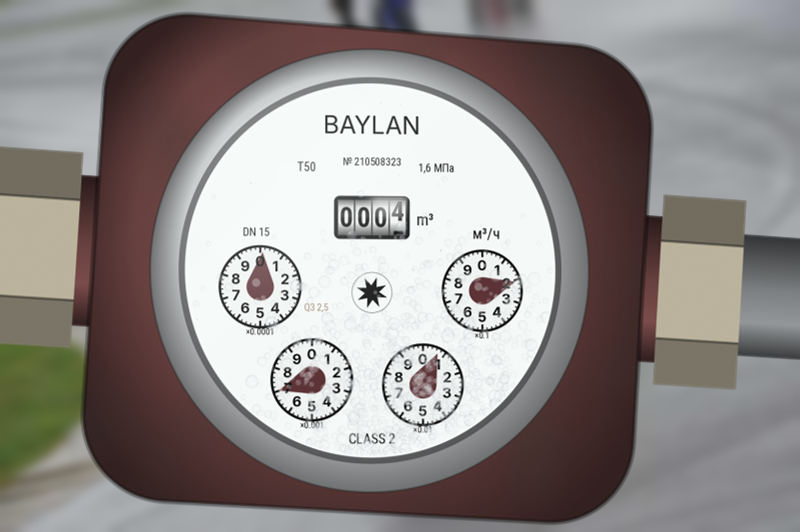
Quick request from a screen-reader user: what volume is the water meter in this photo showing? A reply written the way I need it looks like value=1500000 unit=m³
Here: value=4.2070 unit=m³
